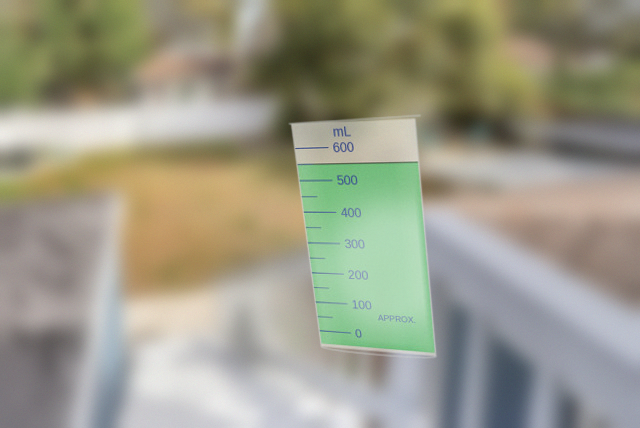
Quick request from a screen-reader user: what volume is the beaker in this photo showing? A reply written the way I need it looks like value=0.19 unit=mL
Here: value=550 unit=mL
